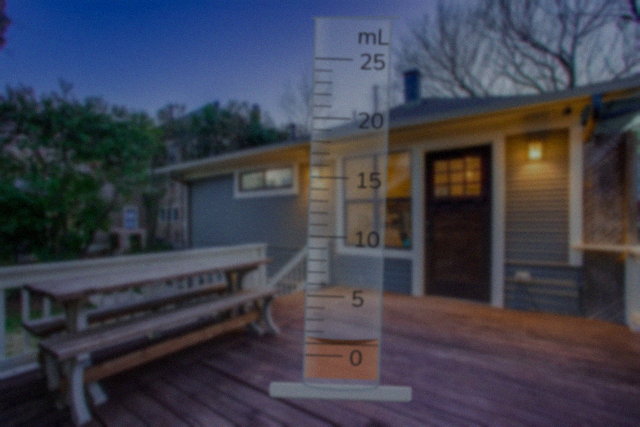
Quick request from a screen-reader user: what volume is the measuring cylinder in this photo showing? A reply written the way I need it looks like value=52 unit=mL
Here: value=1 unit=mL
